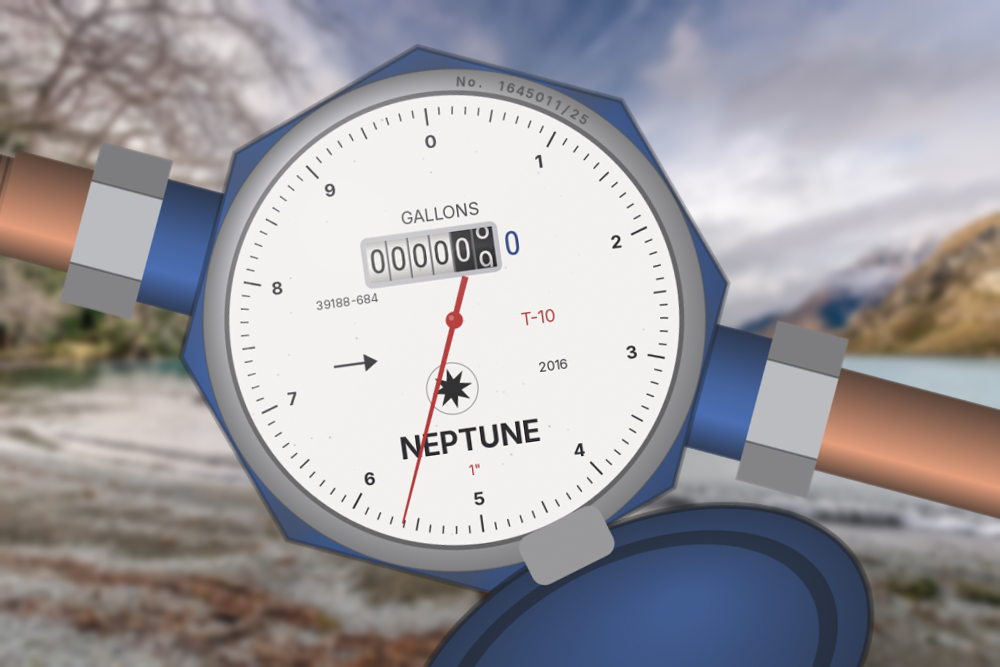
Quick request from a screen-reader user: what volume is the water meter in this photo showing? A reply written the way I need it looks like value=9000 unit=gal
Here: value=85.6 unit=gal
